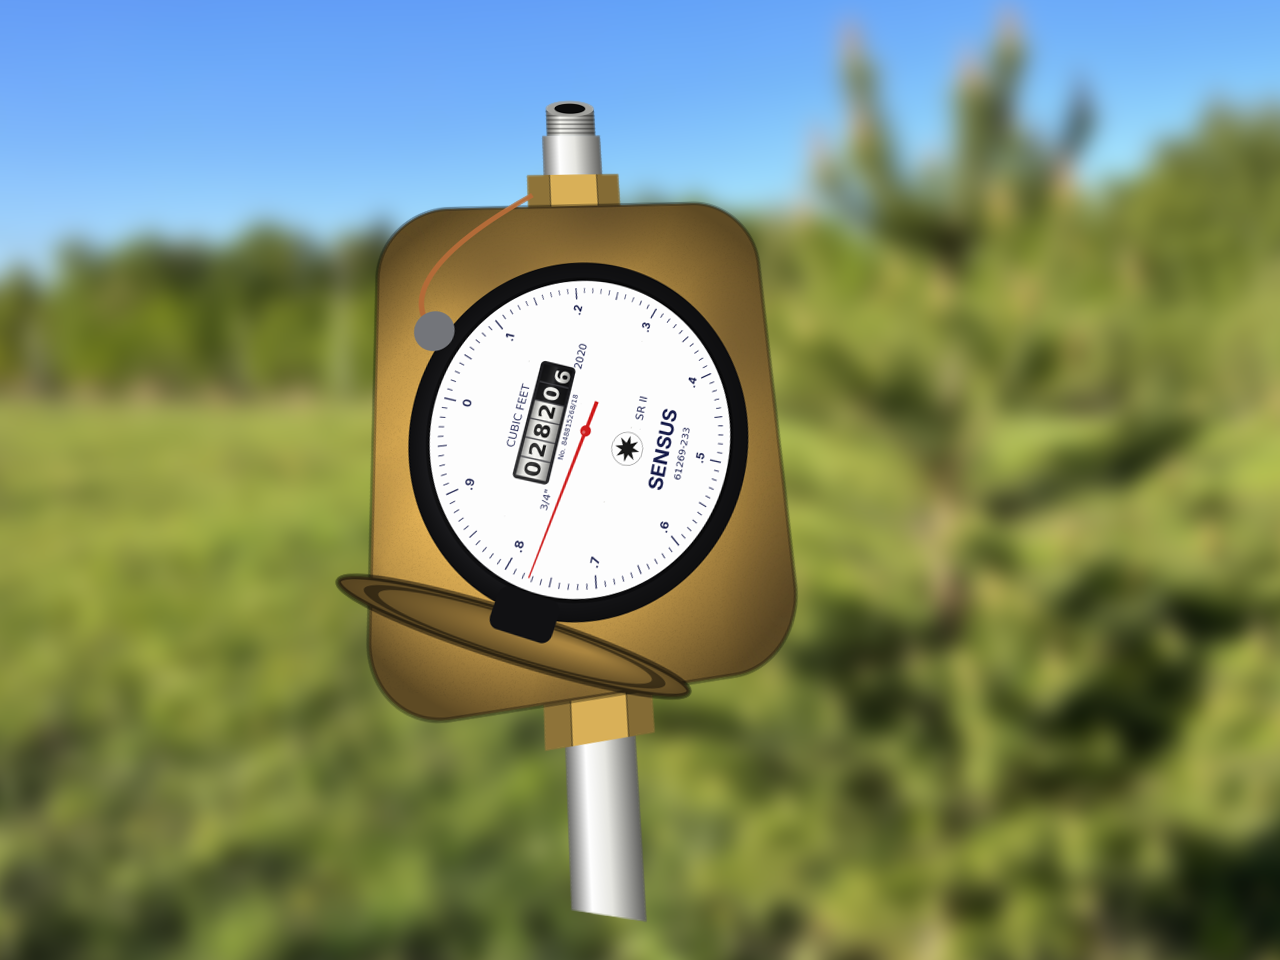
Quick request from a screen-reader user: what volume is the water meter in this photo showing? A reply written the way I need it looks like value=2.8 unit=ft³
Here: value=28205.77 unit=ft³
